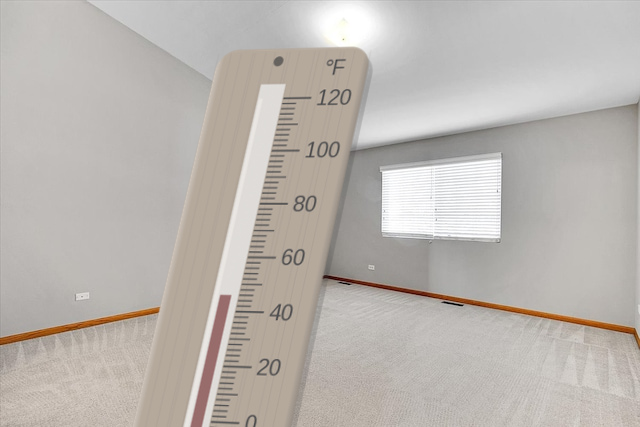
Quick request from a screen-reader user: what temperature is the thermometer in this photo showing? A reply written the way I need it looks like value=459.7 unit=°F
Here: value=46 unit=°F
